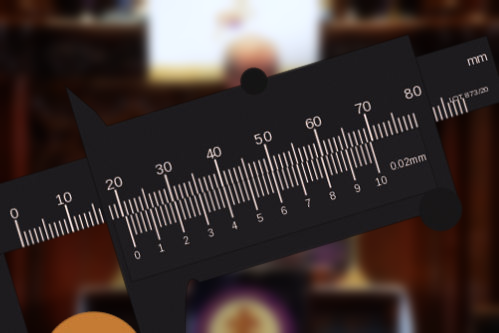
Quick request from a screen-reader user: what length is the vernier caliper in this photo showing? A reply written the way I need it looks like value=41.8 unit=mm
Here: value=20.5 unit=mm
